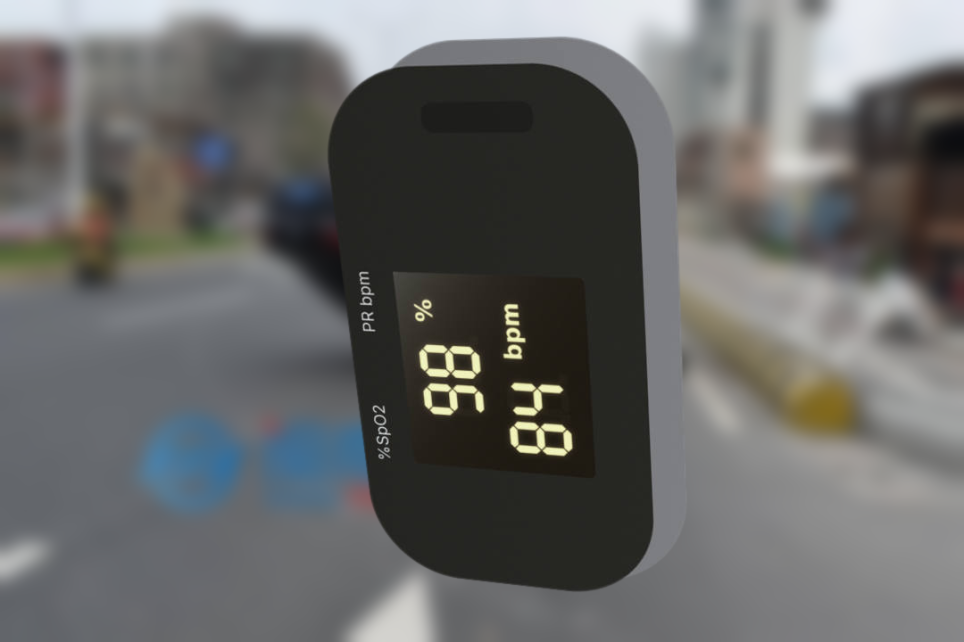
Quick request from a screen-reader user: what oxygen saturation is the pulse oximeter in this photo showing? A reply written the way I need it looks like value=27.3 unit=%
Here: value=98 unit=%
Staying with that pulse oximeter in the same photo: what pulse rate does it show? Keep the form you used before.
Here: value=84 unit=bpm
